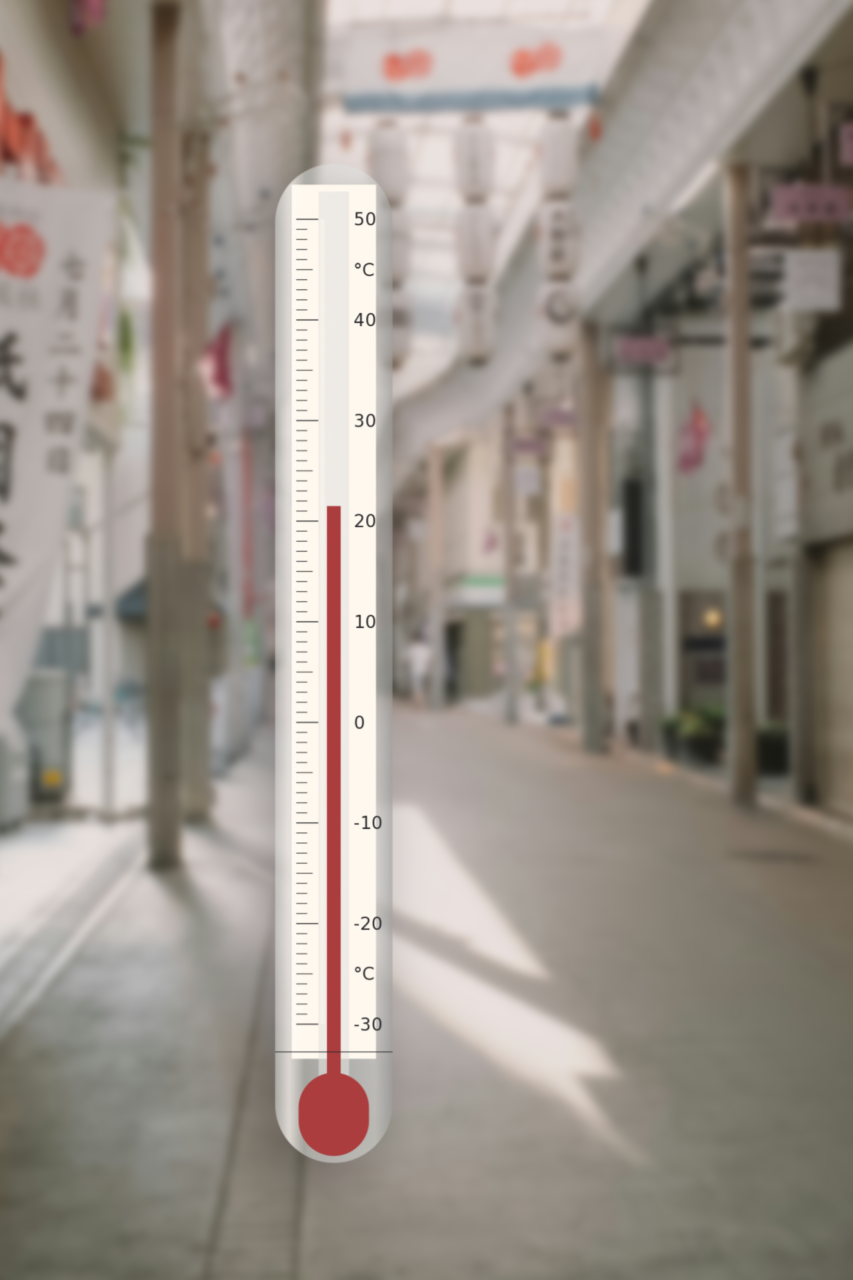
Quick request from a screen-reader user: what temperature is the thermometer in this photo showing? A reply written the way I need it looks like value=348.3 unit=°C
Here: value=21.5 unit=°C
